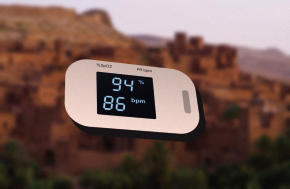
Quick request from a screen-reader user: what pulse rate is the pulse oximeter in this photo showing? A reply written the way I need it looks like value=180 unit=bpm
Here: value=86 unit=bpm
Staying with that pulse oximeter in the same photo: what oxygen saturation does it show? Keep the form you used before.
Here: value=94 unit=%
